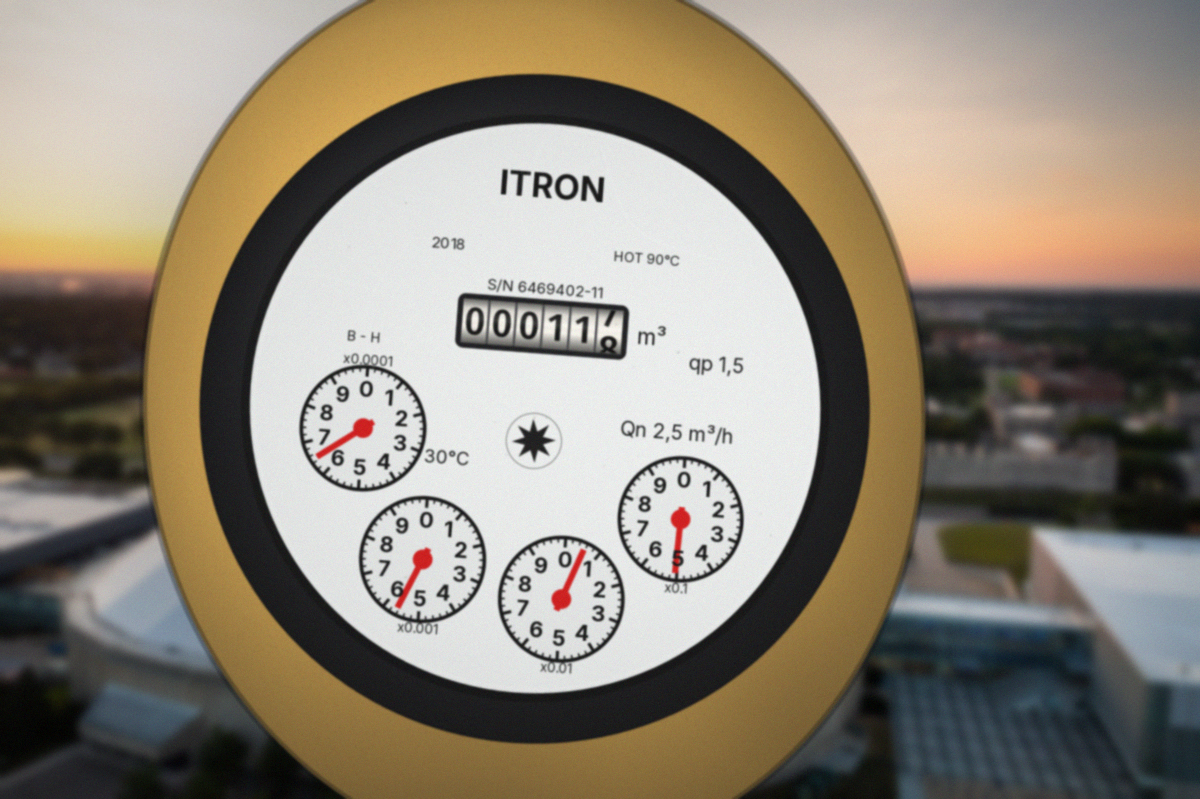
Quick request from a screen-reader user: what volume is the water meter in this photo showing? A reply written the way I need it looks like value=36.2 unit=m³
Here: value=117.5056 unit=m³
